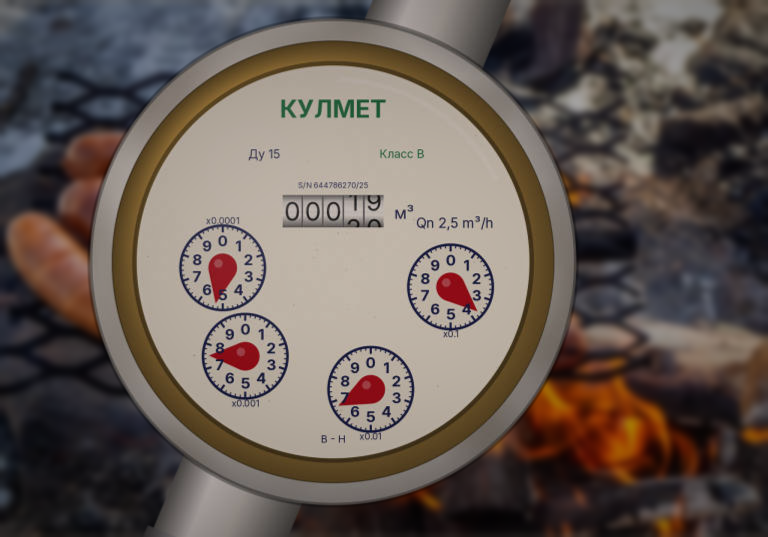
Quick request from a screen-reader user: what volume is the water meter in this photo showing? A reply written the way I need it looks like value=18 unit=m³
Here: value=19.3675 unit=m³
